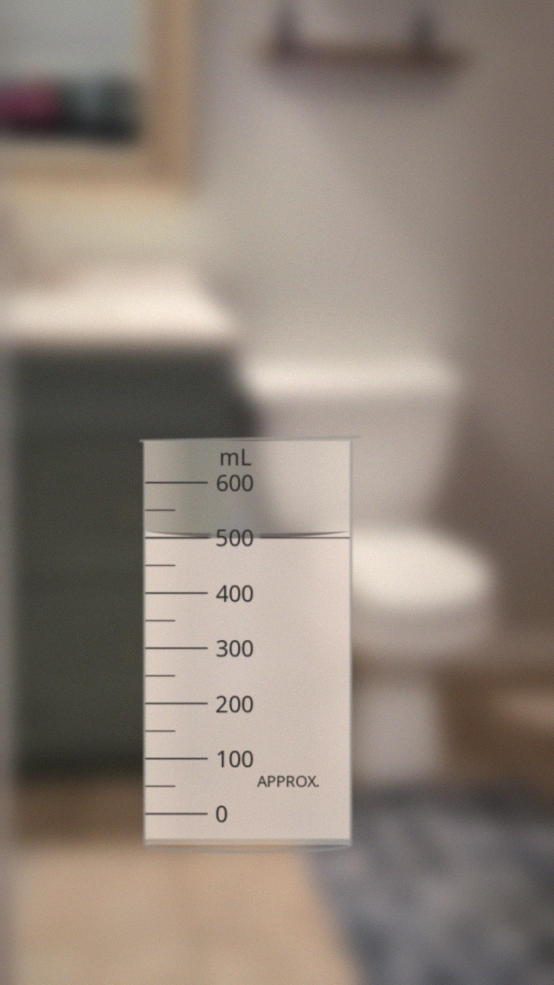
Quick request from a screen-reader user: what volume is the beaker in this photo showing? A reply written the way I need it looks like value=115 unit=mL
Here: value=500 unit=mL
